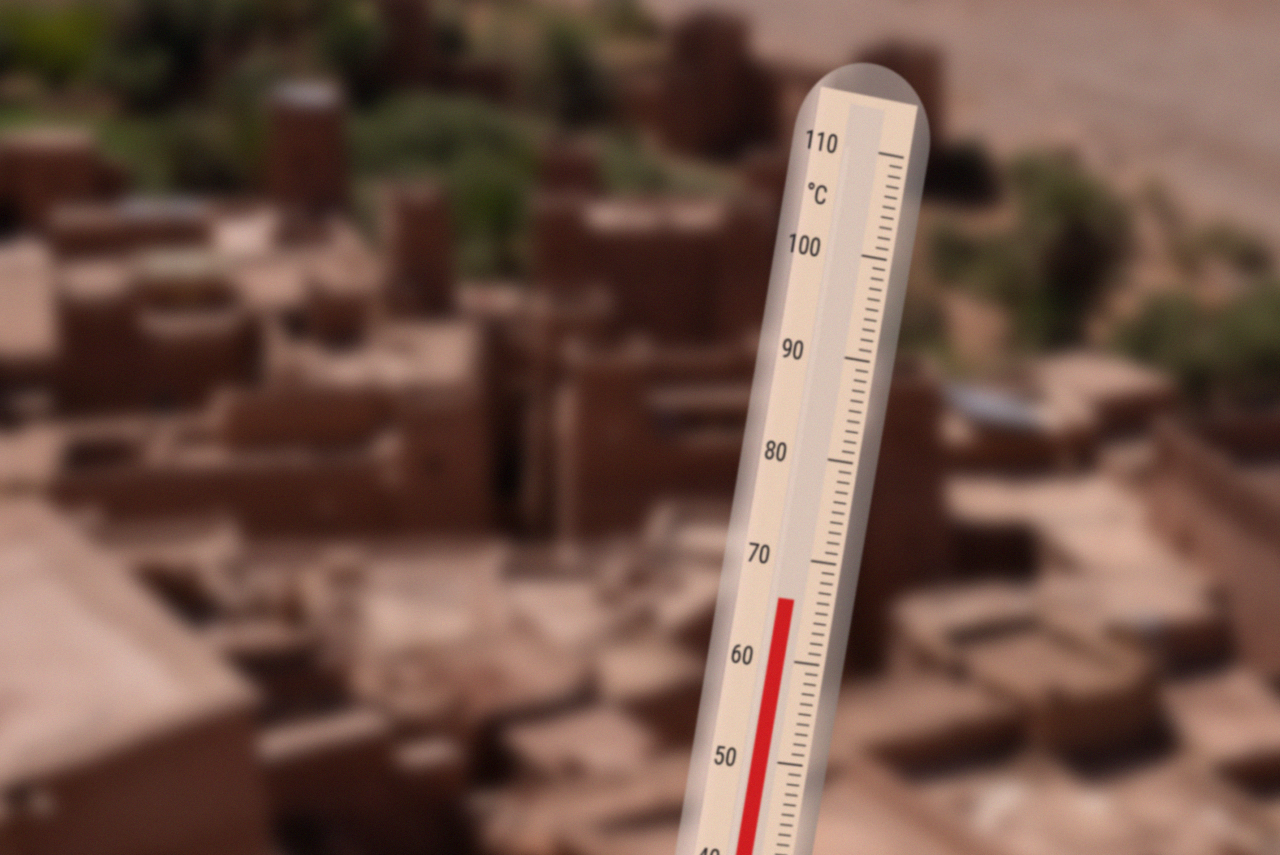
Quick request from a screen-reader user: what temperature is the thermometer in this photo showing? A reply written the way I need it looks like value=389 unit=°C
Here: value=66 unit=°C
